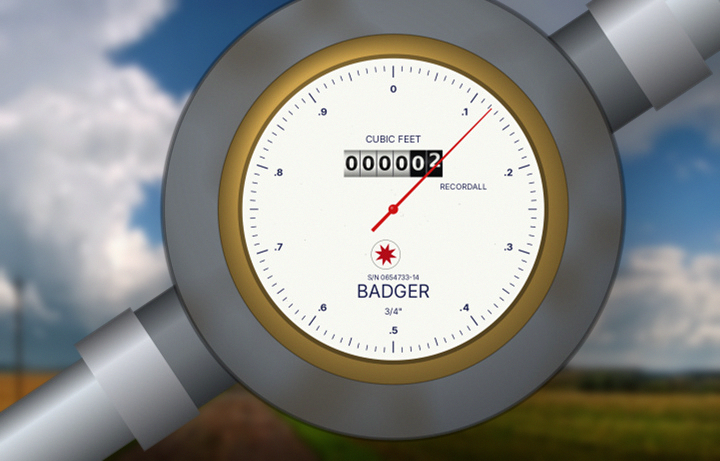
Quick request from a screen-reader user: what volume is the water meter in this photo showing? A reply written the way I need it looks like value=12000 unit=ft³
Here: value=2.12 unit=ft³
